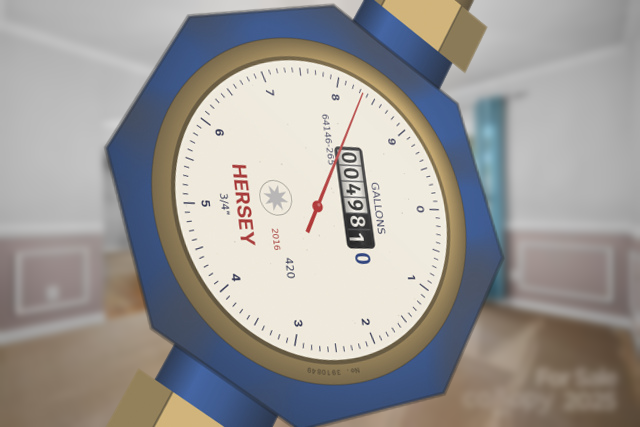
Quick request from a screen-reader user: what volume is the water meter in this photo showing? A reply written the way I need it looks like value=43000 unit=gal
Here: value=49808.3 unit=gal
